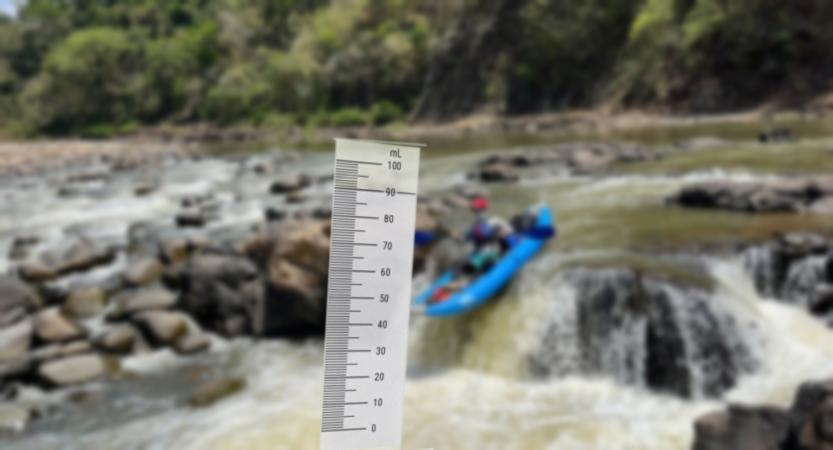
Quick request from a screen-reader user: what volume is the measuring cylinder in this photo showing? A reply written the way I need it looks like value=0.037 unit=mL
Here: value=90 unit=mL
